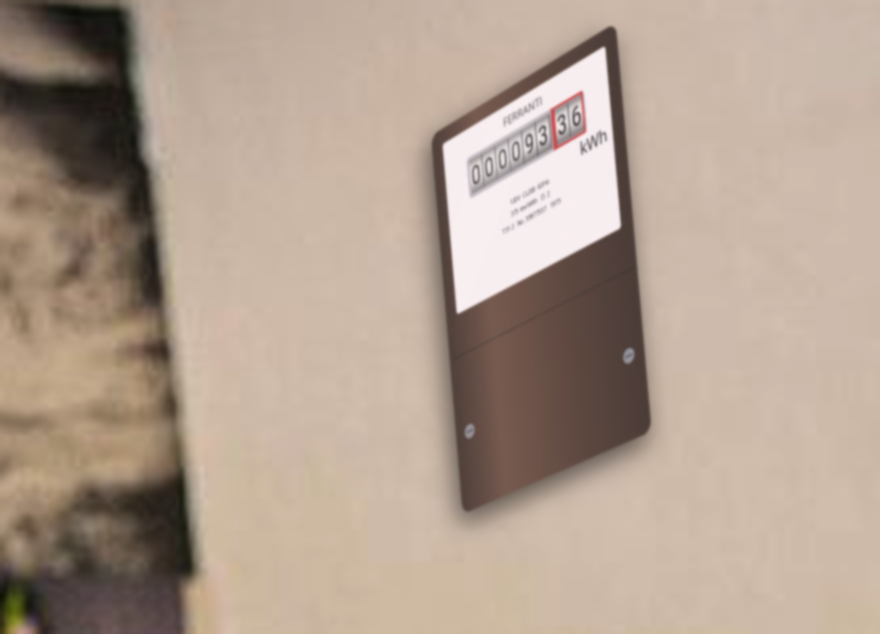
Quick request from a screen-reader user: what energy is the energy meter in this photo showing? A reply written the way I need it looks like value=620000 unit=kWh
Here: value=93.36 unit=kWh
